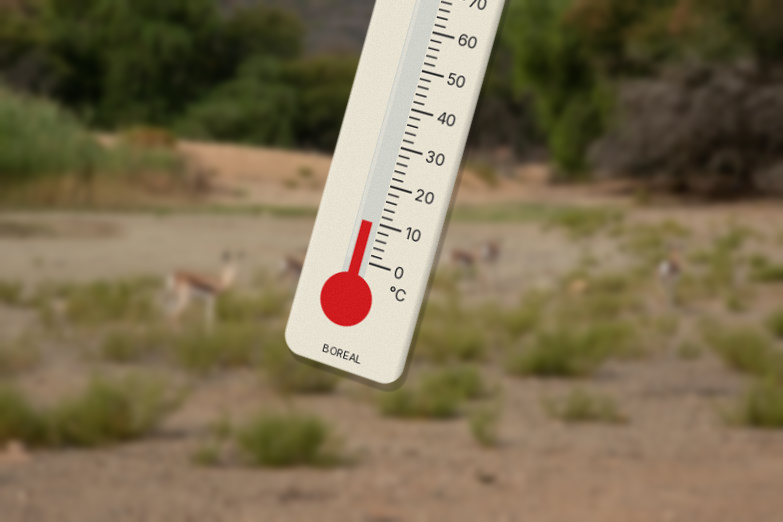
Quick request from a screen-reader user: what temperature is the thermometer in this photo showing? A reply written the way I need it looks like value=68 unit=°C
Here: value=10 unit=°C
